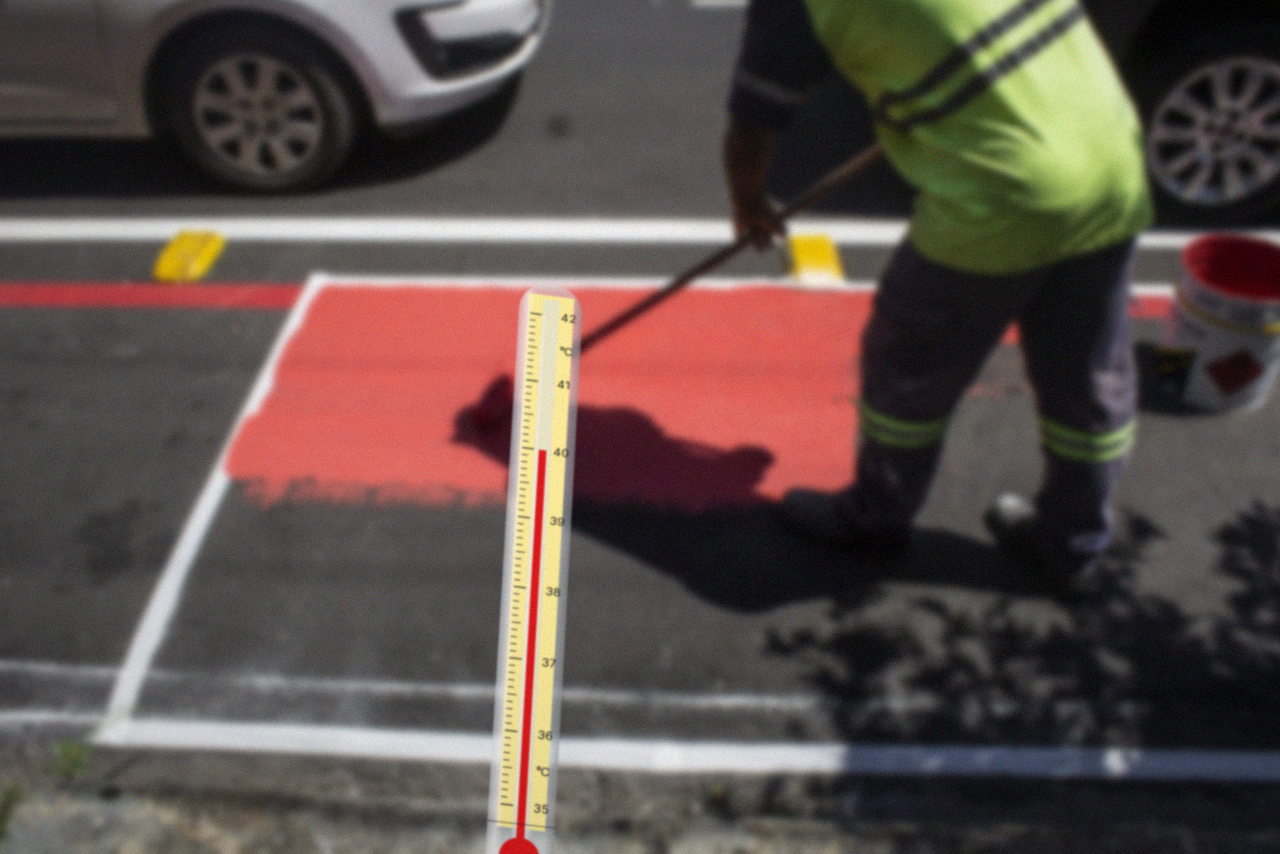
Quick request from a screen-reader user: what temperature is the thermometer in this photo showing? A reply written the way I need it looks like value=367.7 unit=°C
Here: value=40 unit=°C
